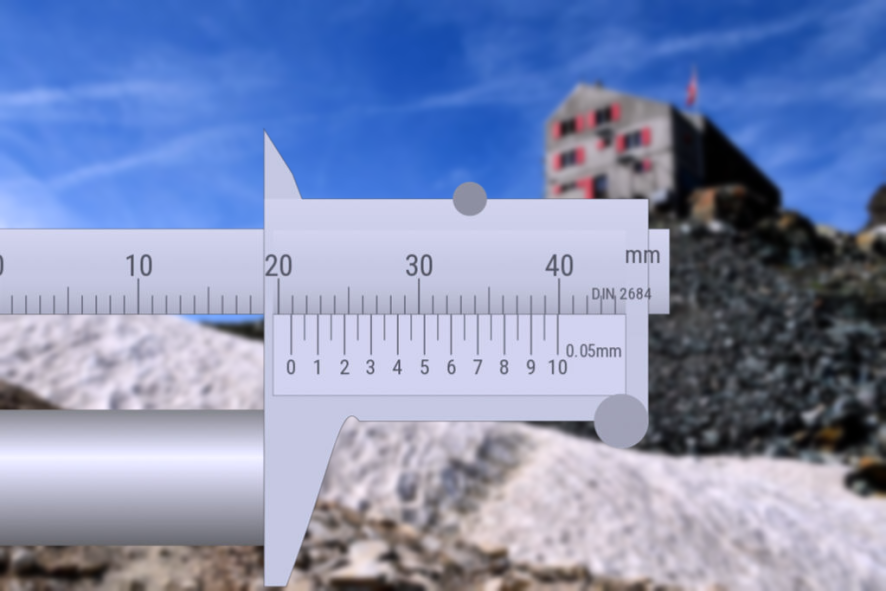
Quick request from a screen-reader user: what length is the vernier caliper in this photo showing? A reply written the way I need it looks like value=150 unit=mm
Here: value=20.9 unit=mm
